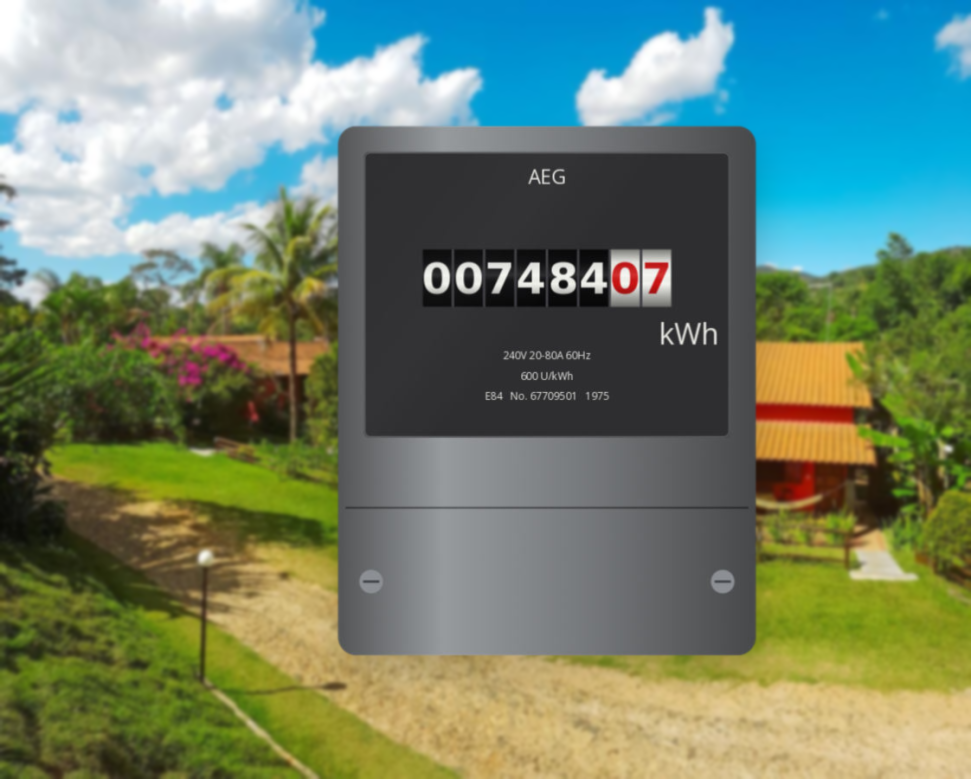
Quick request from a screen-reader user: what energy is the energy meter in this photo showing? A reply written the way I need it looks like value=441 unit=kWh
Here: value=7484.07 unit=kWh
